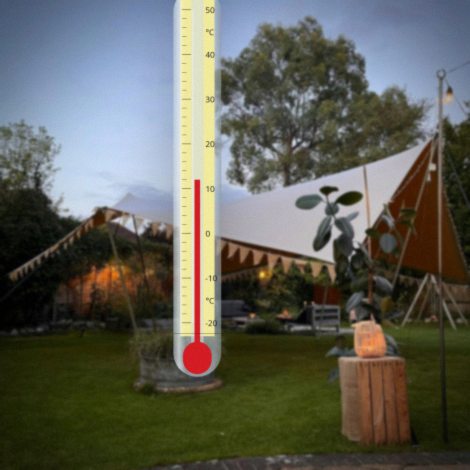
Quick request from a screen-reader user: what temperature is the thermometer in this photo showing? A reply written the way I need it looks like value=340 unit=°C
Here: value=12 unit=°C
